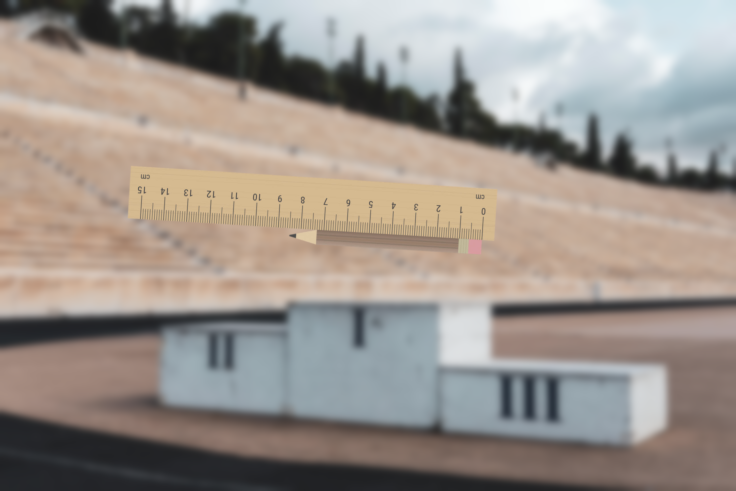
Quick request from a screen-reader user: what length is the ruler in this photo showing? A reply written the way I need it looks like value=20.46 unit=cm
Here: value=8.5 unit=cm
